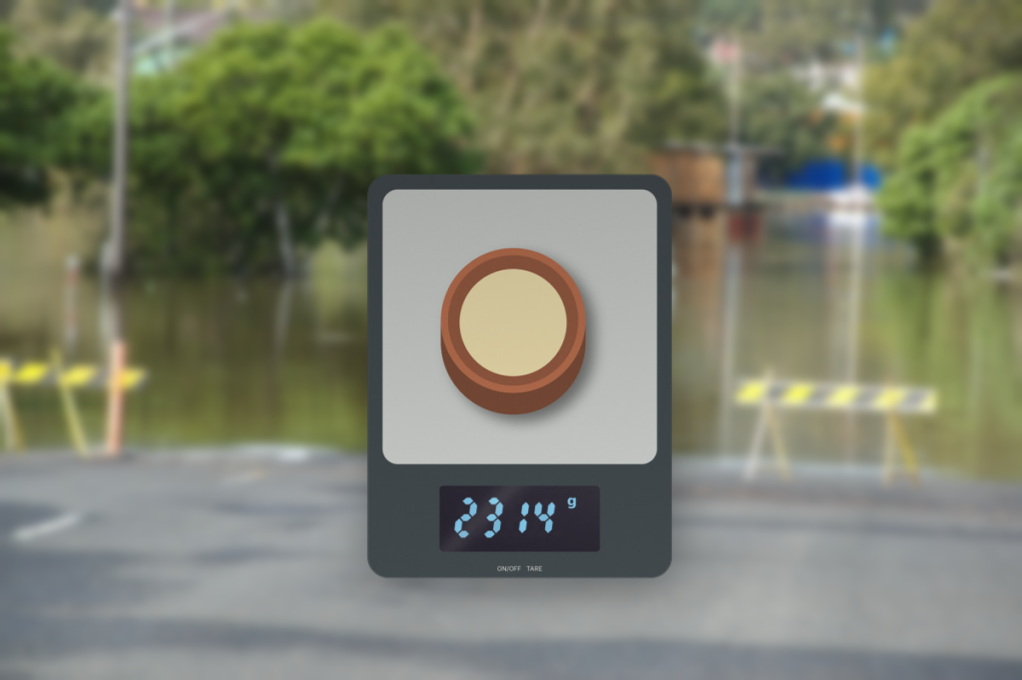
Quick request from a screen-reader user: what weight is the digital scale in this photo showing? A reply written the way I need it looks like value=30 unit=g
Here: value=2314 unit=g
